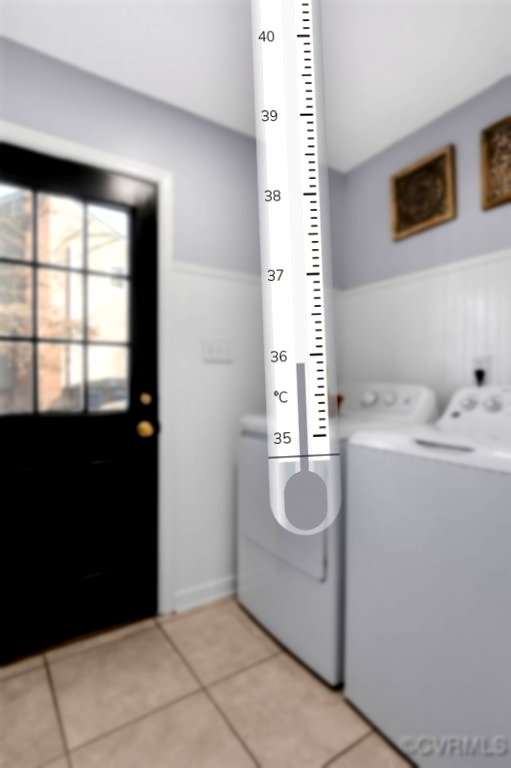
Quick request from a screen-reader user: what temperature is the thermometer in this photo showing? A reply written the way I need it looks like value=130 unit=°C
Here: value=35.9 unit=°C
